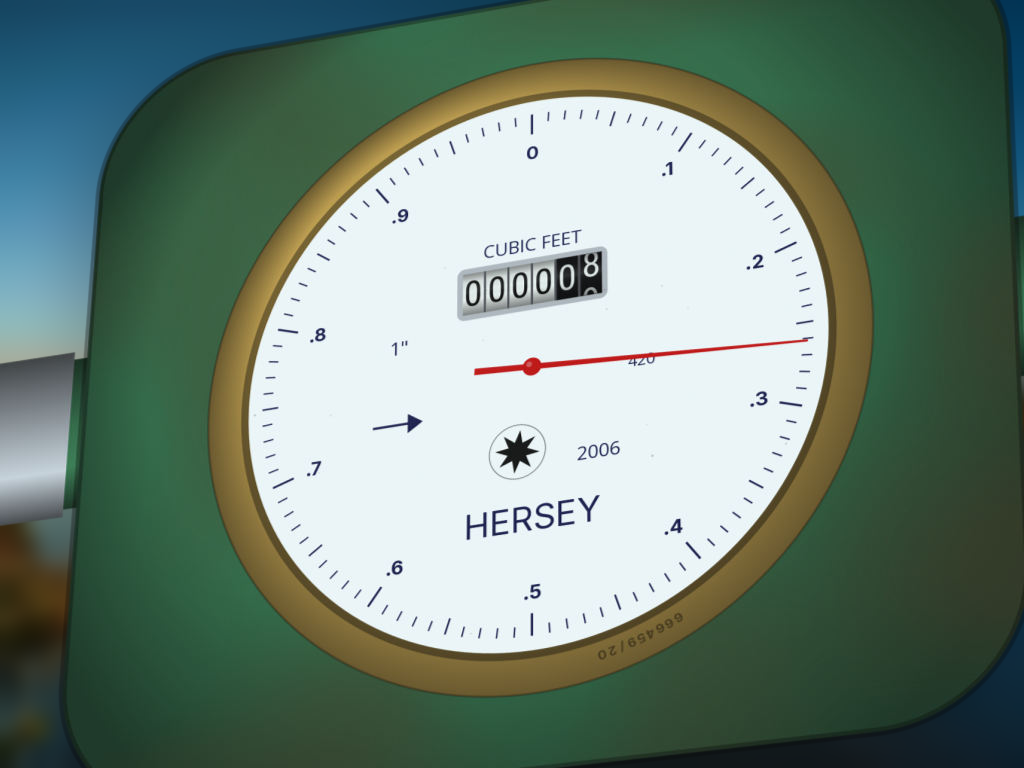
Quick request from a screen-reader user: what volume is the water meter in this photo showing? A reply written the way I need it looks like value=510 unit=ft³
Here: value=8.26 unit=ft³
